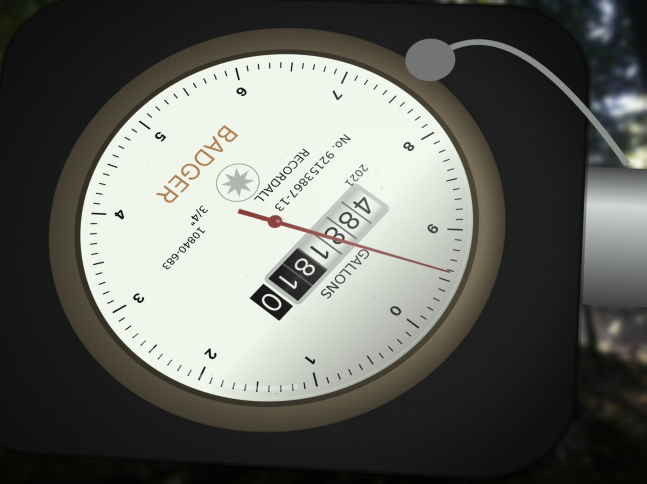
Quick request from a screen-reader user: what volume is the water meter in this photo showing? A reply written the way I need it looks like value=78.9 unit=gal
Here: value=4881809.4 unit=gal
